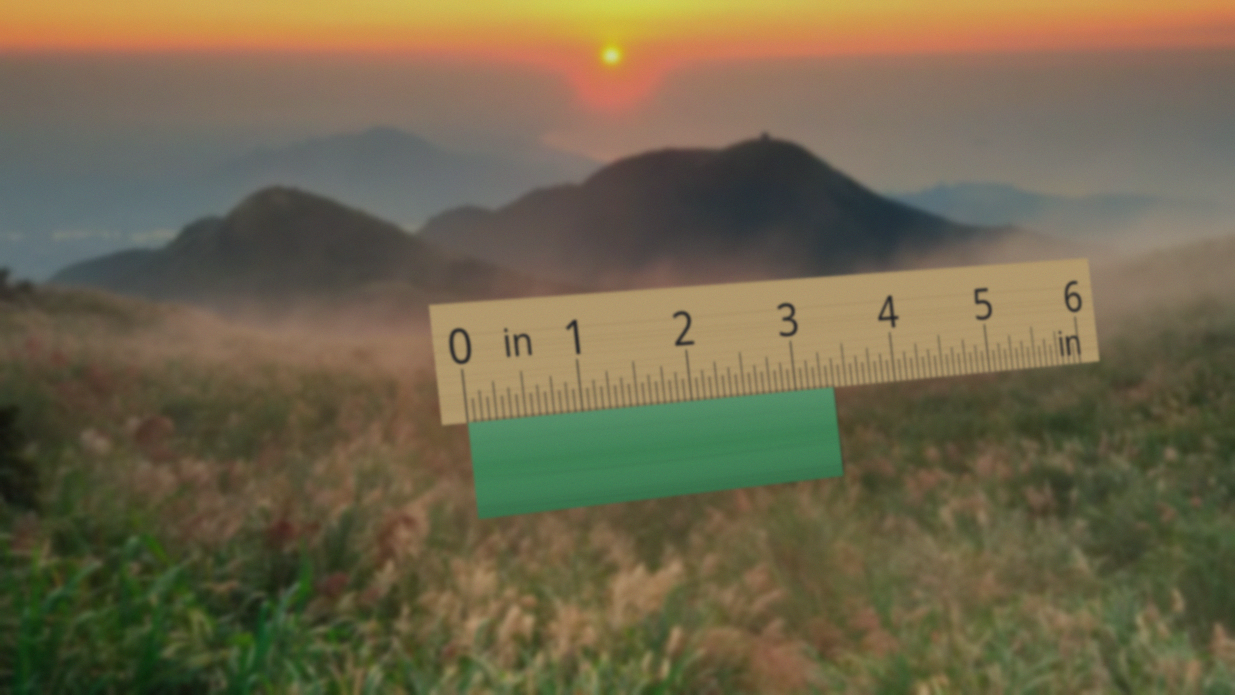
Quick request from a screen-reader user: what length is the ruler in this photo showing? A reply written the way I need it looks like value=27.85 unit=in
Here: value=3.375 unit=in
